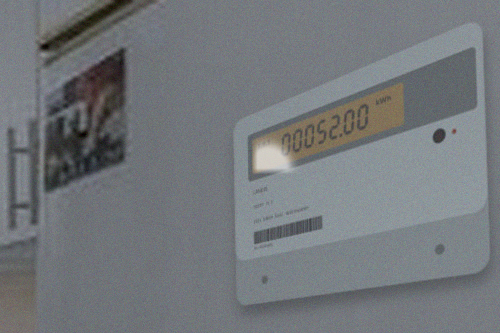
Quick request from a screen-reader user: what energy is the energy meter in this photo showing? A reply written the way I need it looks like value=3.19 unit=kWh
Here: value=52.00 unit=kWh
